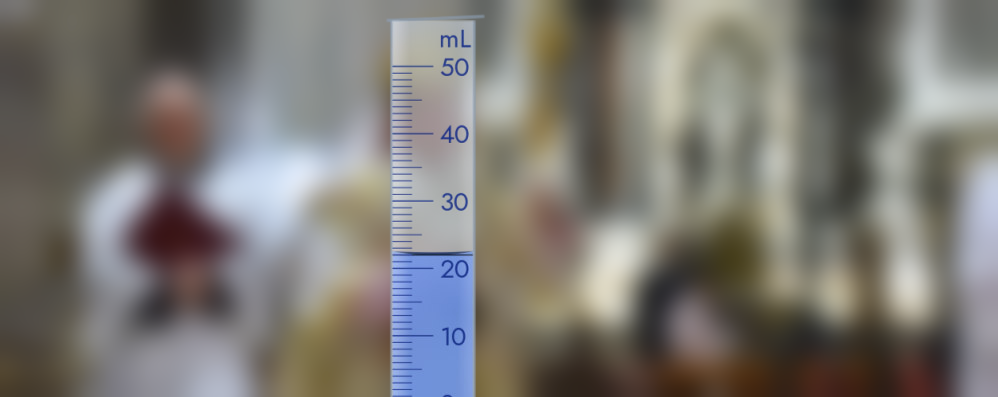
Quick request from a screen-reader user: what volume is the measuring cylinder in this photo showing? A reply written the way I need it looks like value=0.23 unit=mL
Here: value=22 unit=mL
